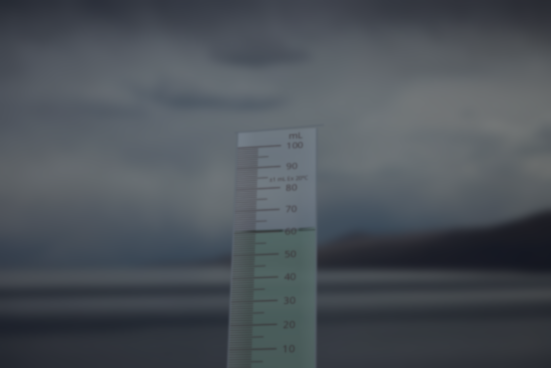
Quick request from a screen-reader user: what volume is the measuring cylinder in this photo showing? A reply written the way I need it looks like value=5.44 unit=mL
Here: value=60 unit=mL
